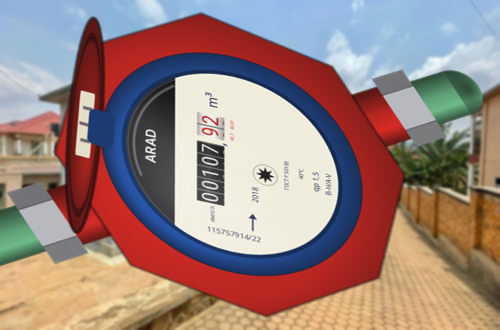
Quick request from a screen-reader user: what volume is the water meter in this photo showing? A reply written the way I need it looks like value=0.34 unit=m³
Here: value=107.92 unit=m³
